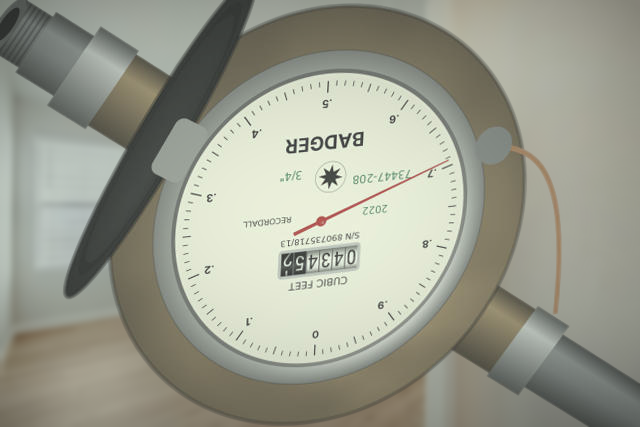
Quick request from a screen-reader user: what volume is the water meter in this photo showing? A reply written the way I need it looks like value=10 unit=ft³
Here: value=43451.69 unit=ft³
